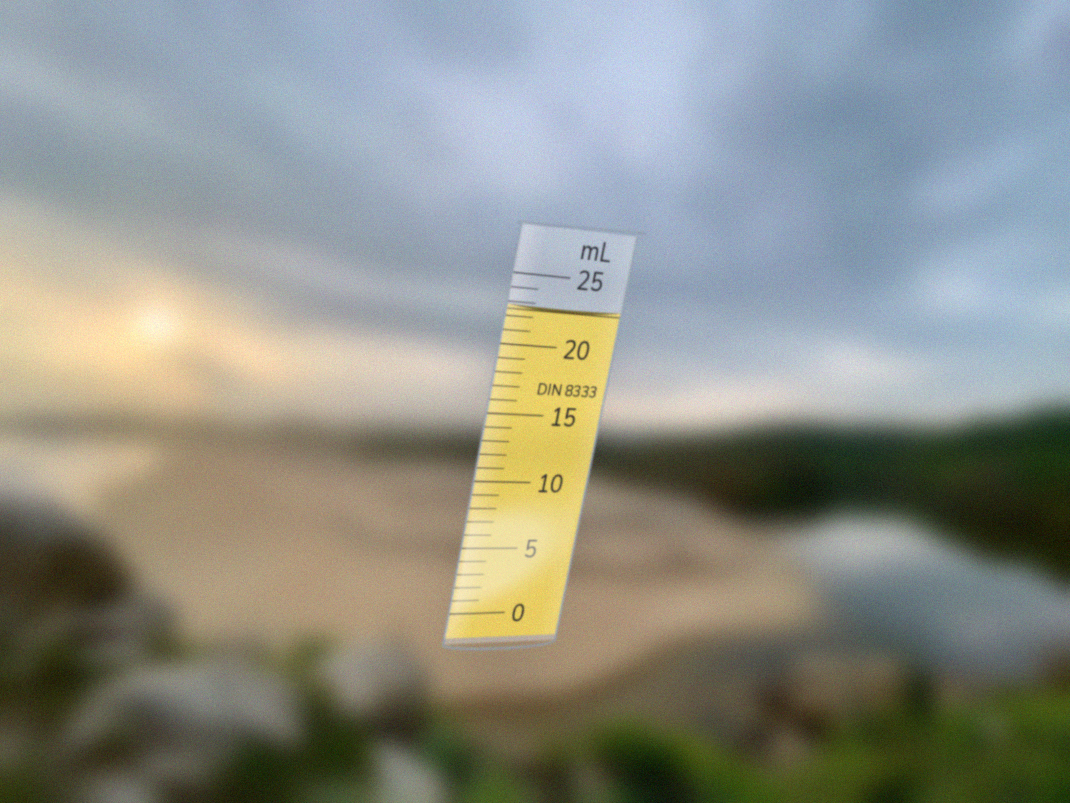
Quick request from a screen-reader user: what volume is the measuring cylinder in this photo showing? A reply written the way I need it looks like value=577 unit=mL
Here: value=22.5 unit=mL
